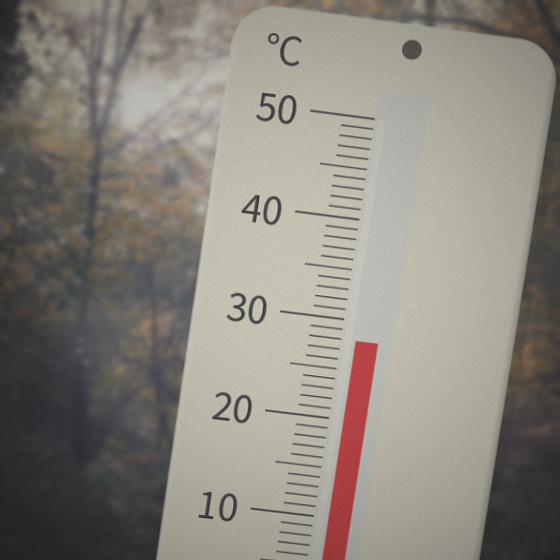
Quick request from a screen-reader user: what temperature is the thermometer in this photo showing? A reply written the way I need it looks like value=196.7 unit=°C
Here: value=28 unit=°C
